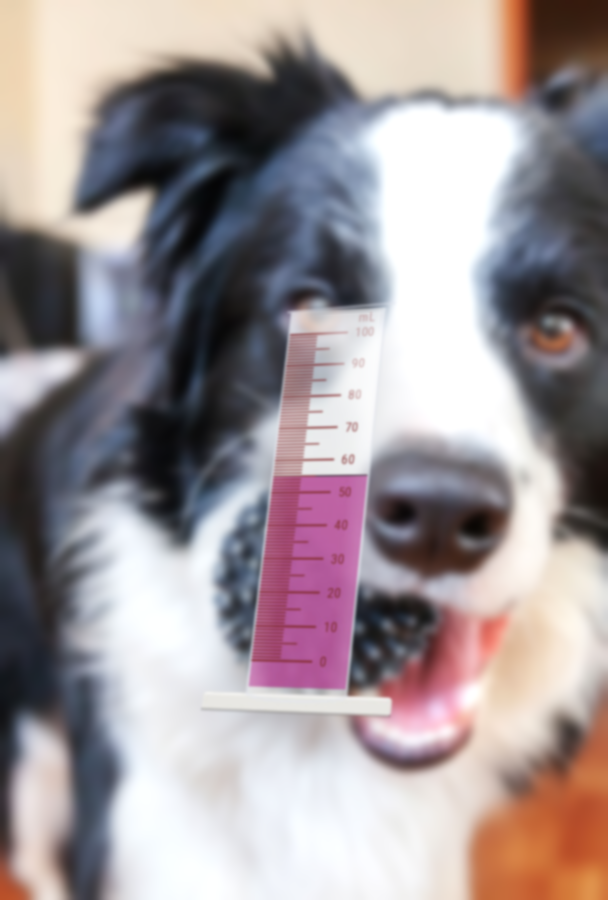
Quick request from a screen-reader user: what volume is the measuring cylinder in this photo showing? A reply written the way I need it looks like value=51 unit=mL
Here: value=55 unit=mL
